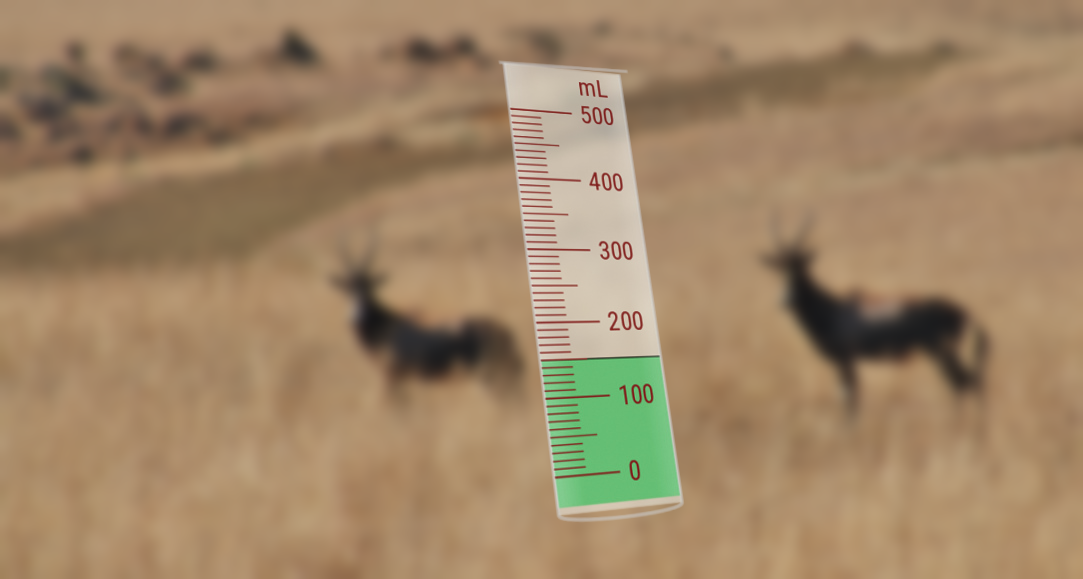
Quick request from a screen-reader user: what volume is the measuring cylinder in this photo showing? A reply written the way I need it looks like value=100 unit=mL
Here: value=150 unit=mL
